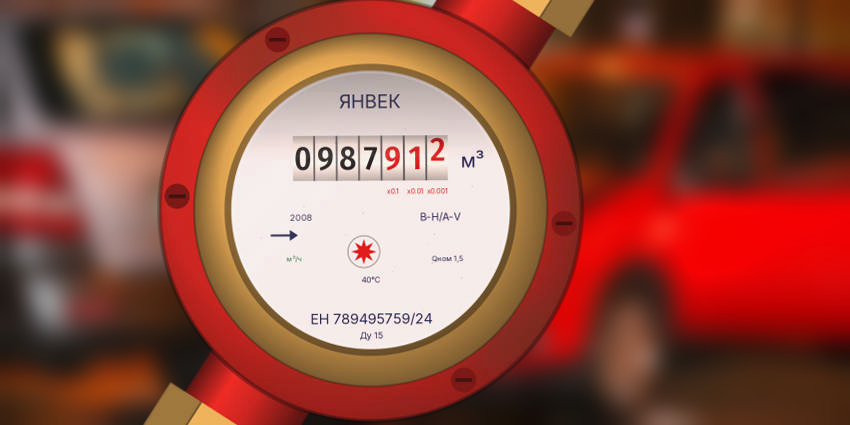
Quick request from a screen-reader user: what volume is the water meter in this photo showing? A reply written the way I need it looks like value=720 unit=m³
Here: value=987.912 unit=m³
